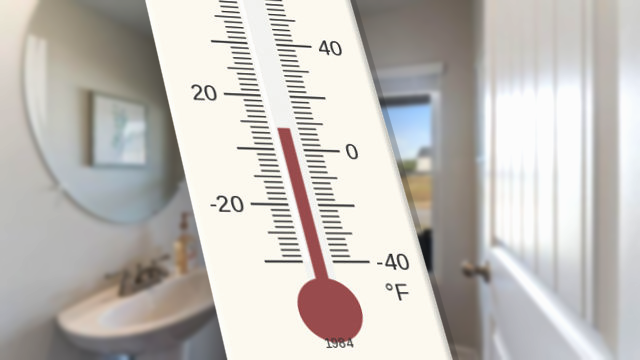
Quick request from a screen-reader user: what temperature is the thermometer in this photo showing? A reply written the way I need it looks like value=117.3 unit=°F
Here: value=8 unit=°F
